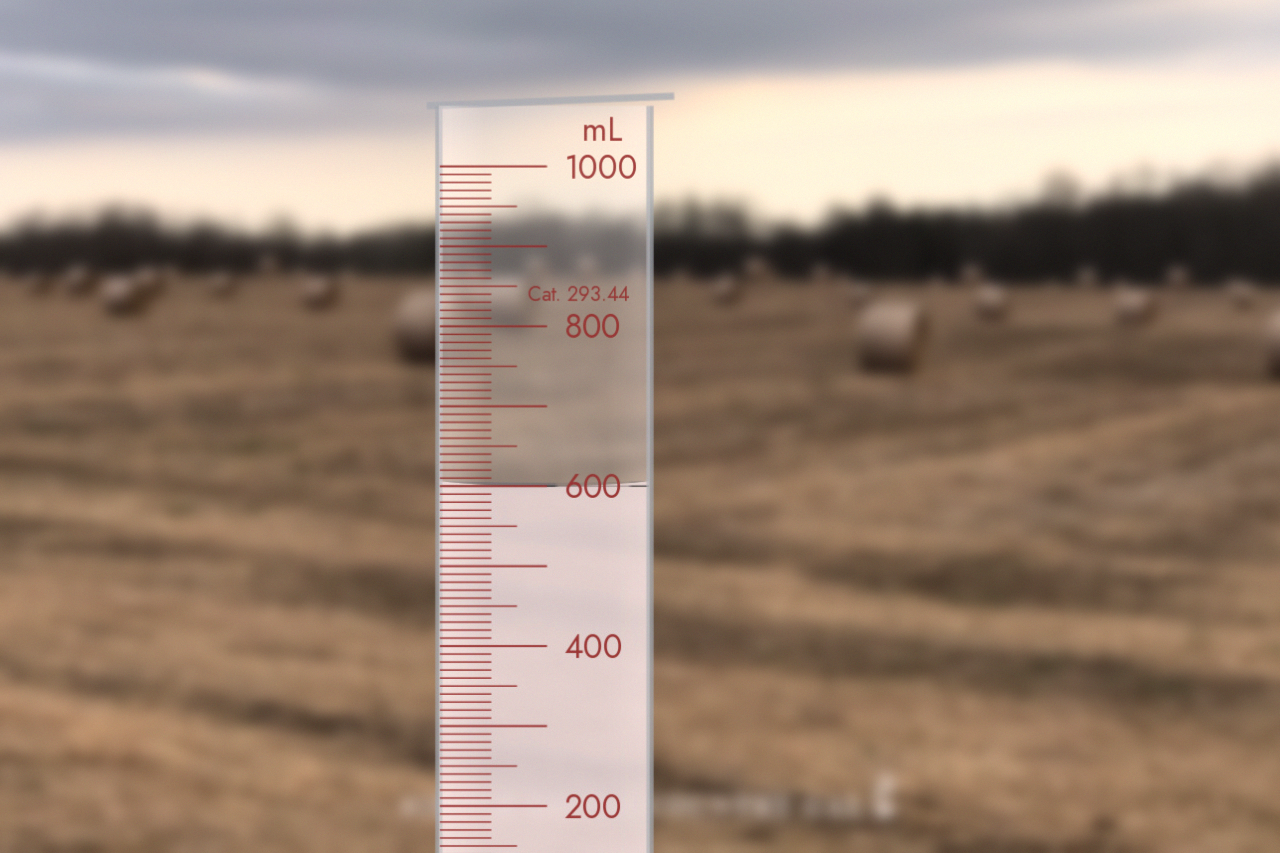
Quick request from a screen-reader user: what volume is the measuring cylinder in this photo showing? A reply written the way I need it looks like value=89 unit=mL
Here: value=600 unit=mL
